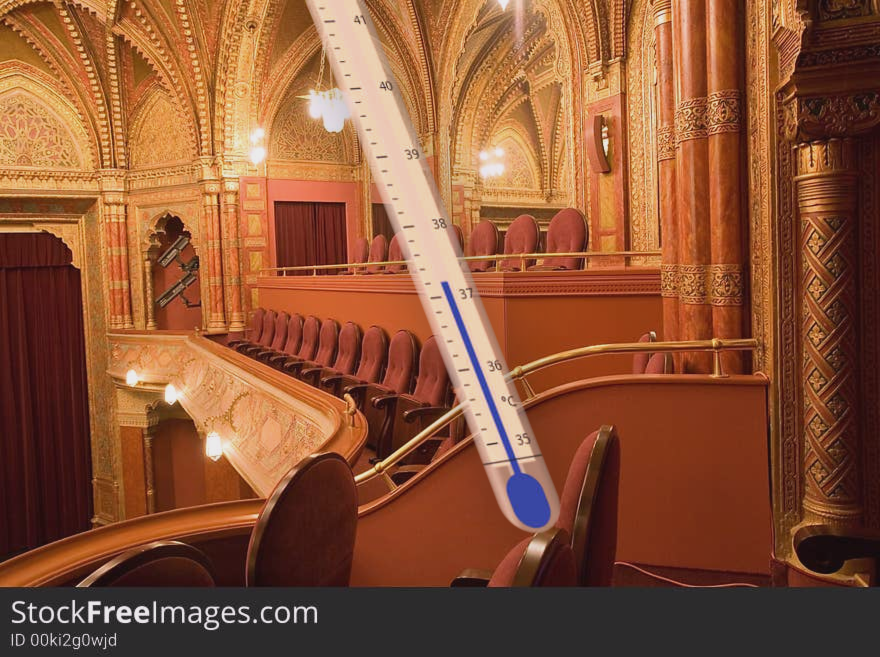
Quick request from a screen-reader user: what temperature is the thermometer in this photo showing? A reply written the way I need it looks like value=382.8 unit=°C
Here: value=37.2 unit=°C
